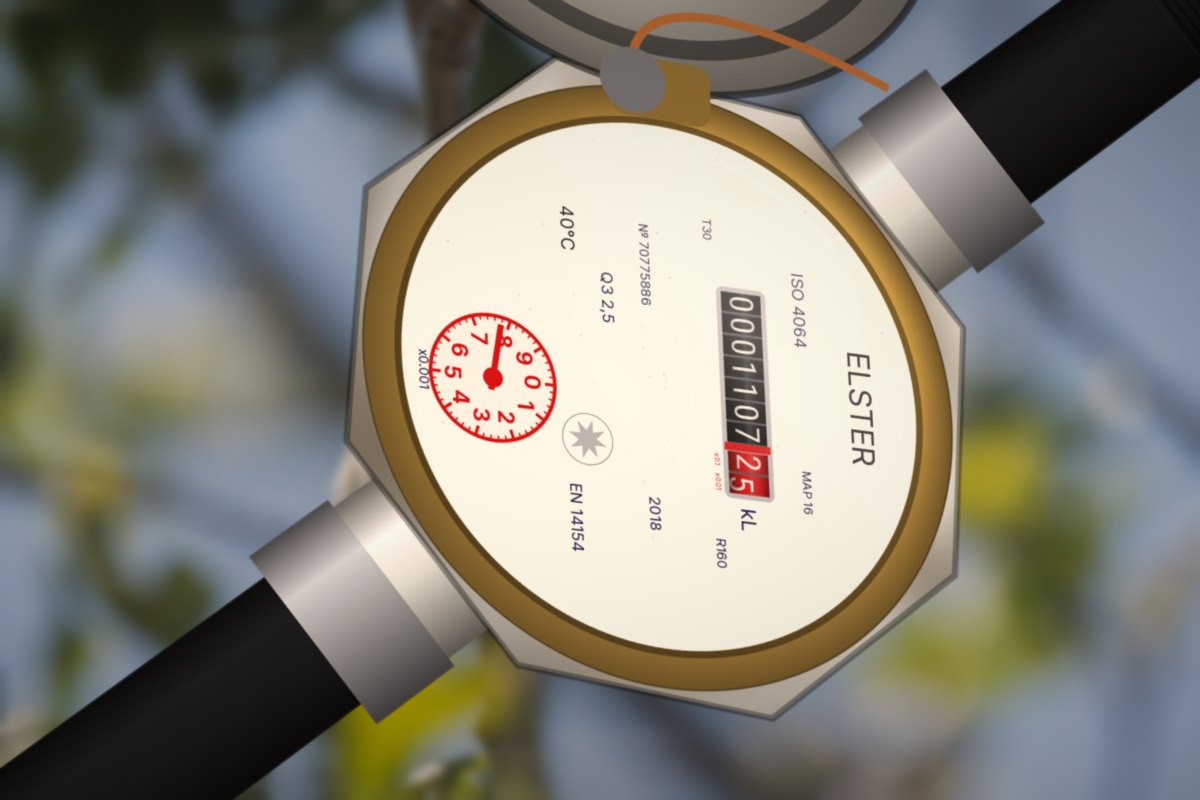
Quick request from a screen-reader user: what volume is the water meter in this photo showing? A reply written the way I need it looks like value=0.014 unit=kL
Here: value=1107.247 unit=kL
